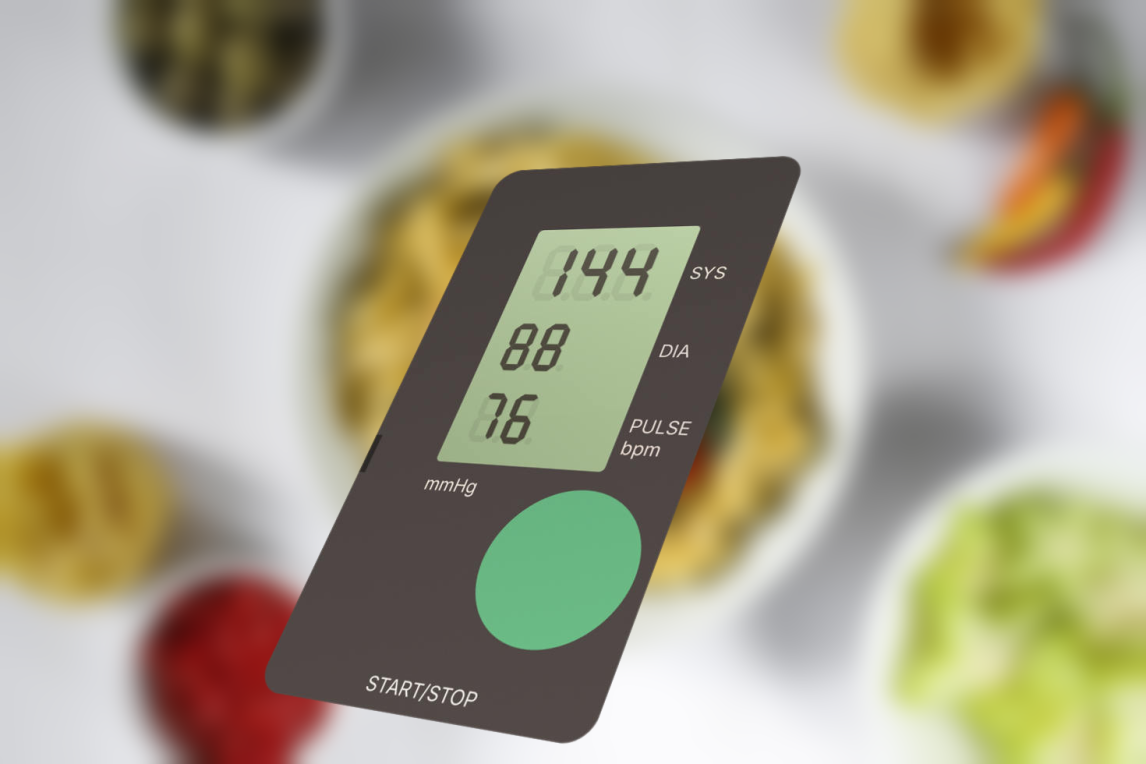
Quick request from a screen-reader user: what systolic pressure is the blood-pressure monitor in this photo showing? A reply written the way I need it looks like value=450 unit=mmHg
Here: value=144 unit=mmHg
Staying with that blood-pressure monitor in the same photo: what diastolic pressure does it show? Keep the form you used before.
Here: value=88 unit=mmHg
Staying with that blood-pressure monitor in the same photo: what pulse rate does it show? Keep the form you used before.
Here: value=76 unit=bpm
